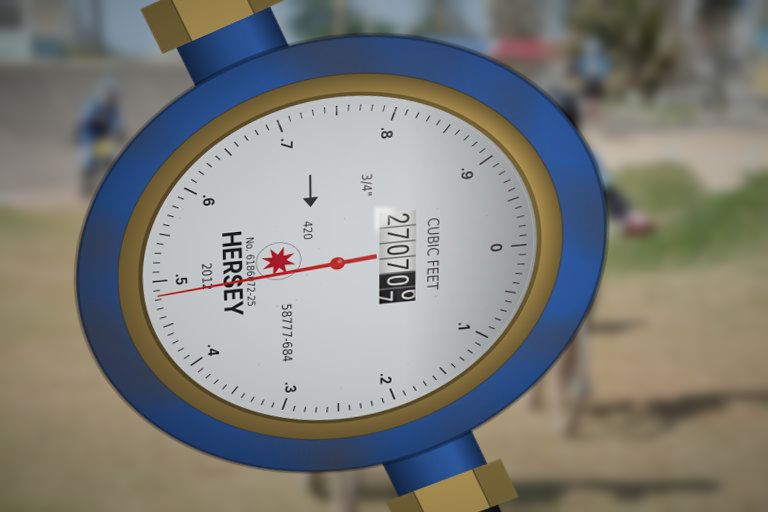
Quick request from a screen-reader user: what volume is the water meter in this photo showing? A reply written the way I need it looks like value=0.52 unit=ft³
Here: value=270706.48 unit=ft³
